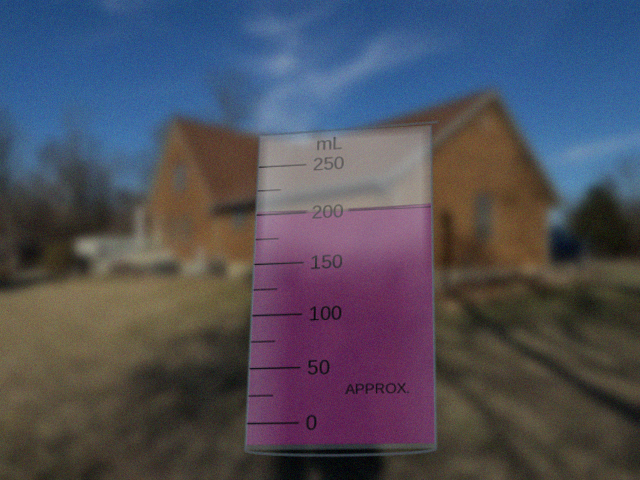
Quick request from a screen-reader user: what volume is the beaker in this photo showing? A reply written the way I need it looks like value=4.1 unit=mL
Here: value=200 unit=mL
